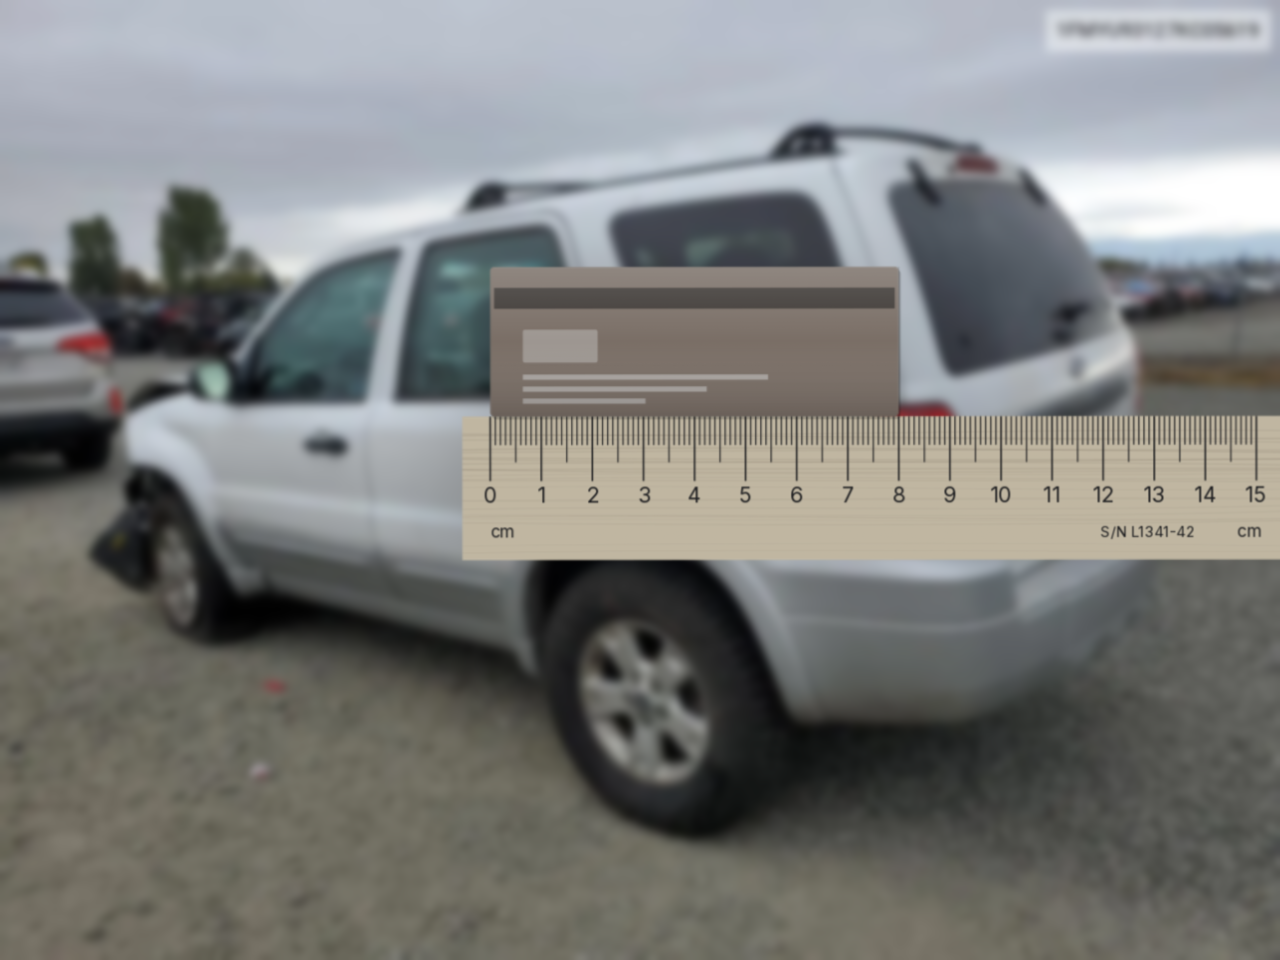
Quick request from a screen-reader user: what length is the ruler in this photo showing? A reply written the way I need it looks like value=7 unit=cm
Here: value=8 unit=cm
